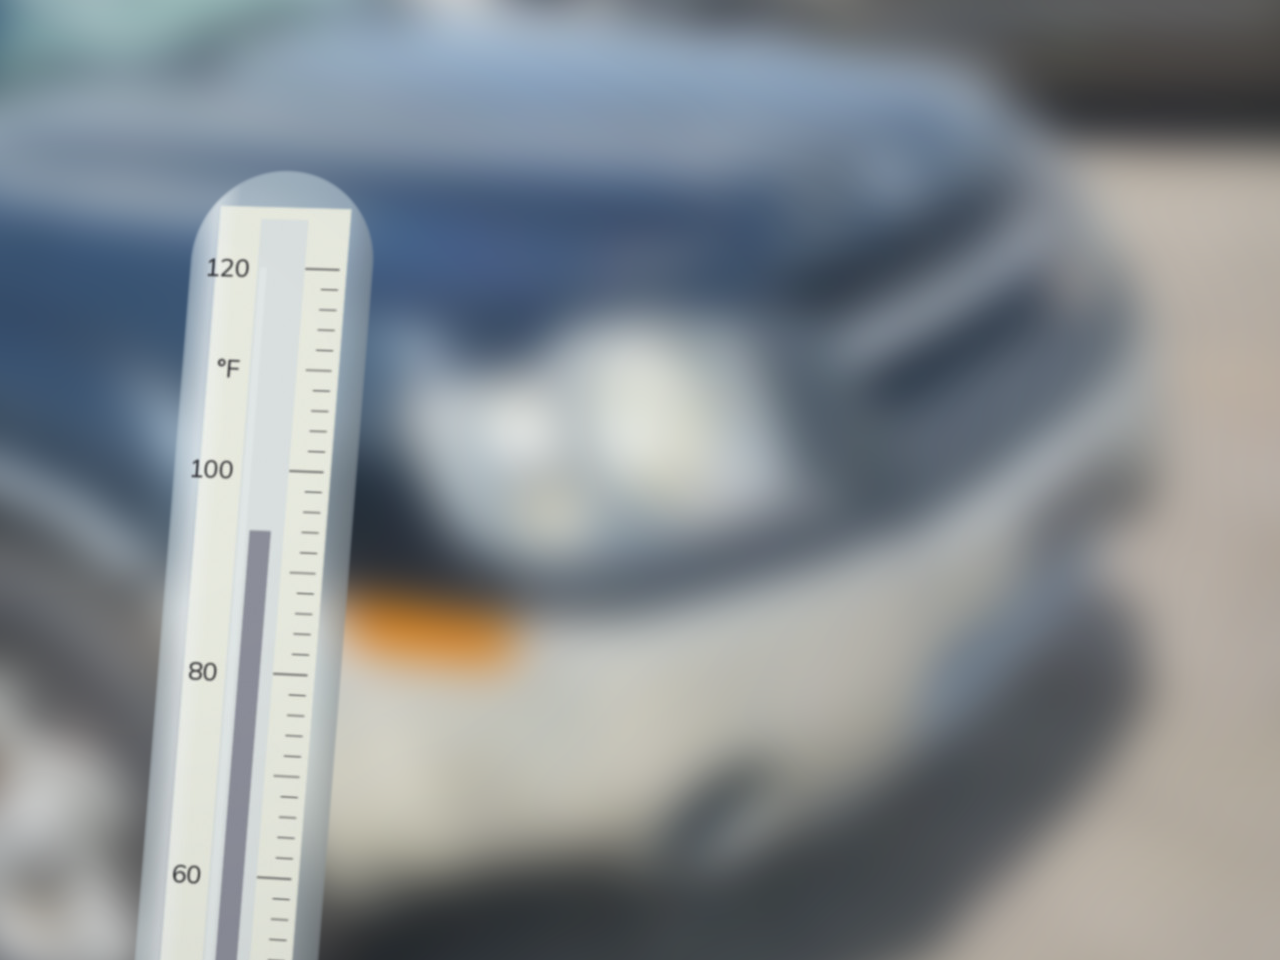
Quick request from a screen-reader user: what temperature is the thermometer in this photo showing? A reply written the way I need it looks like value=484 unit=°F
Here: value=94 unit=°F
